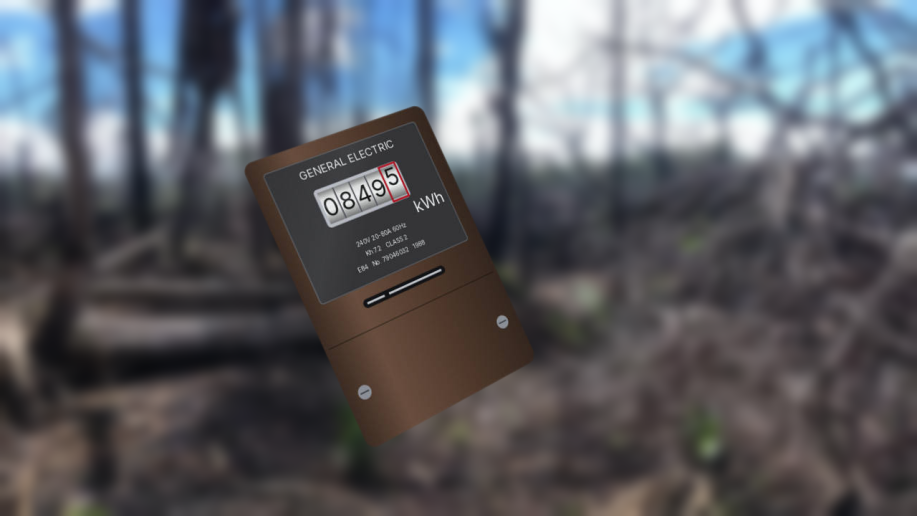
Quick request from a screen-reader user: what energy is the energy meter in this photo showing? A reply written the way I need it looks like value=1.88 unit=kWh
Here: value=849.5 unit=kWh
